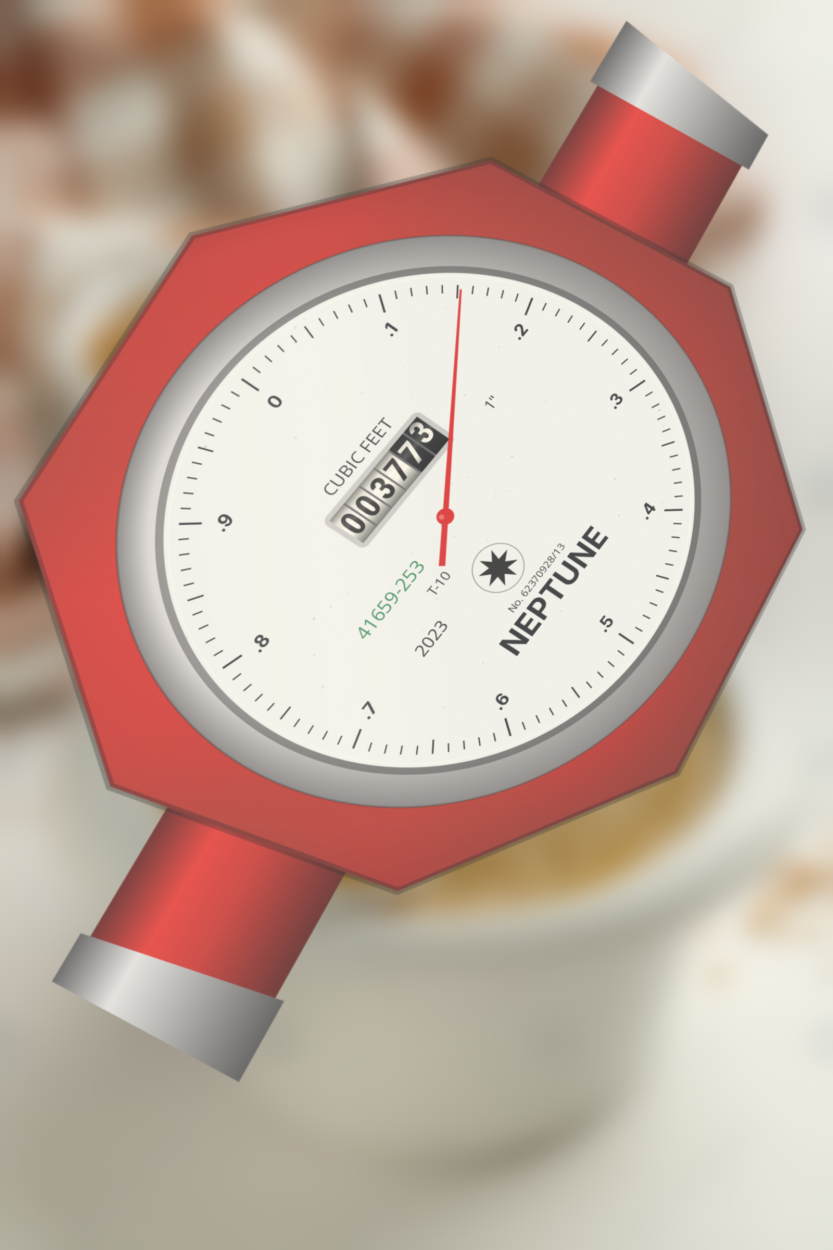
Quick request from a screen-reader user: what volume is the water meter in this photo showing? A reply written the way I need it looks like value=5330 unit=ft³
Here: value=3773.15 unit=ft³
